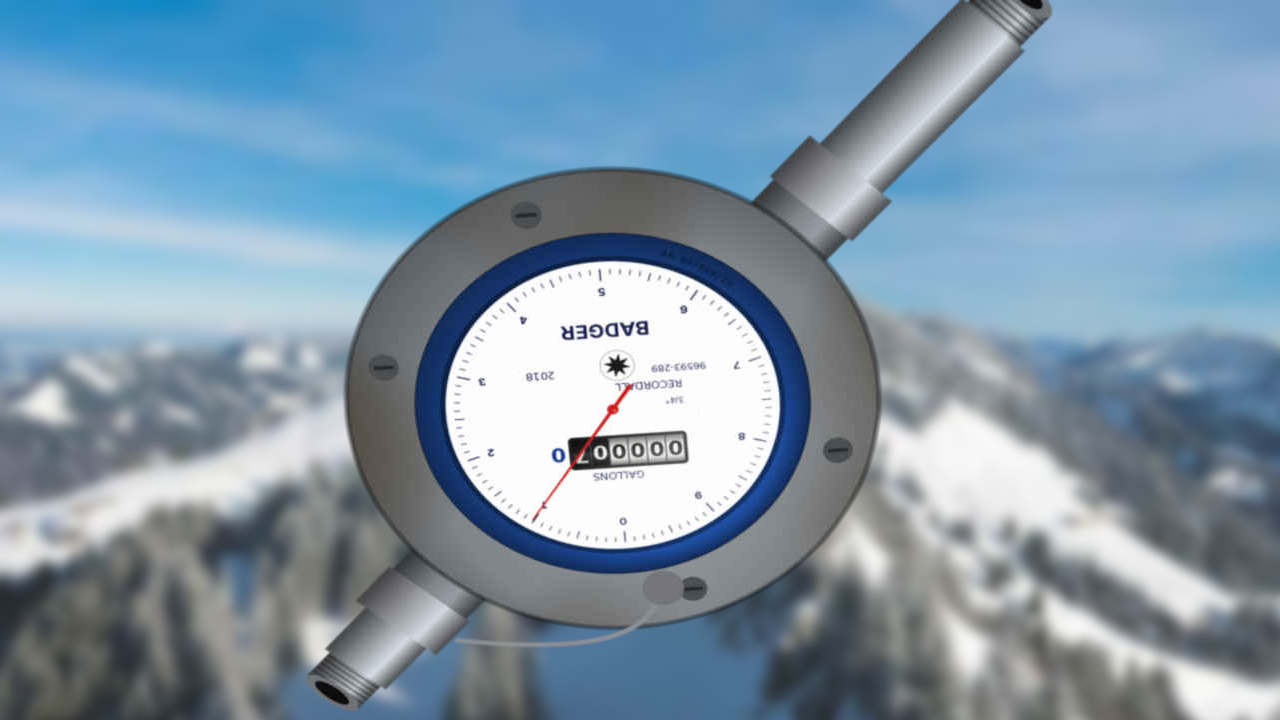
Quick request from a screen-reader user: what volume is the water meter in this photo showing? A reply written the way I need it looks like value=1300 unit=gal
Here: value=71.0 unit=gal
